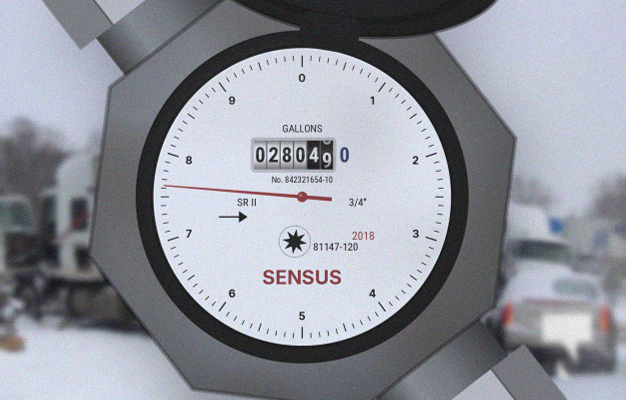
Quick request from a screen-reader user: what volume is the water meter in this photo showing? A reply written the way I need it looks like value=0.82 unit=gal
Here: value=280487.6 unit=gal
